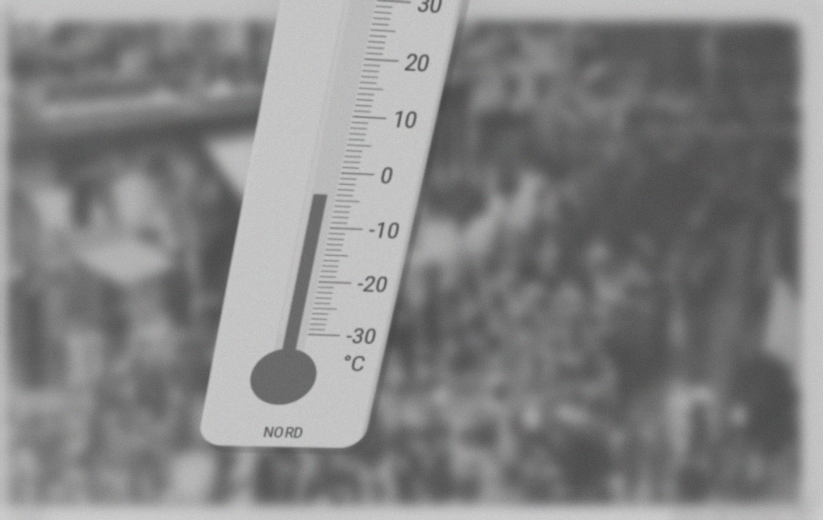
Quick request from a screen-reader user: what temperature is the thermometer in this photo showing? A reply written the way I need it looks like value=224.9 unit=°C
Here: value=-4 unit=°C
